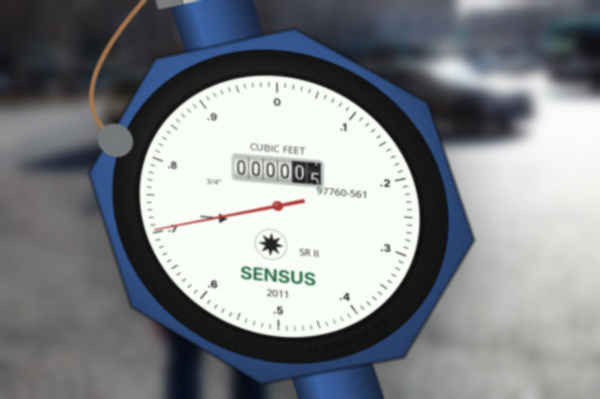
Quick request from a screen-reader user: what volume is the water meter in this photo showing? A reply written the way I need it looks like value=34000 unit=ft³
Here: value=4.70 unit=ft³
